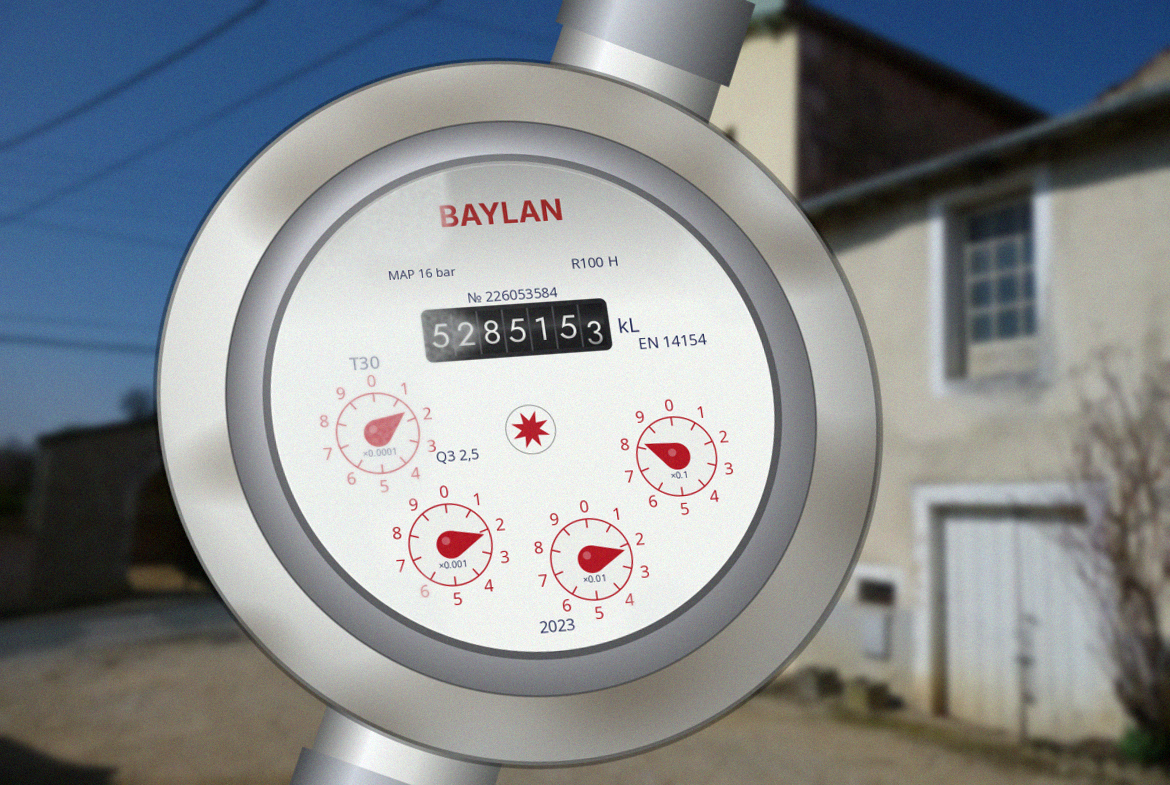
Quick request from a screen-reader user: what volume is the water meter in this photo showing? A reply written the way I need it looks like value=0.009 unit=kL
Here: value=5285152.8221 unit=kL
